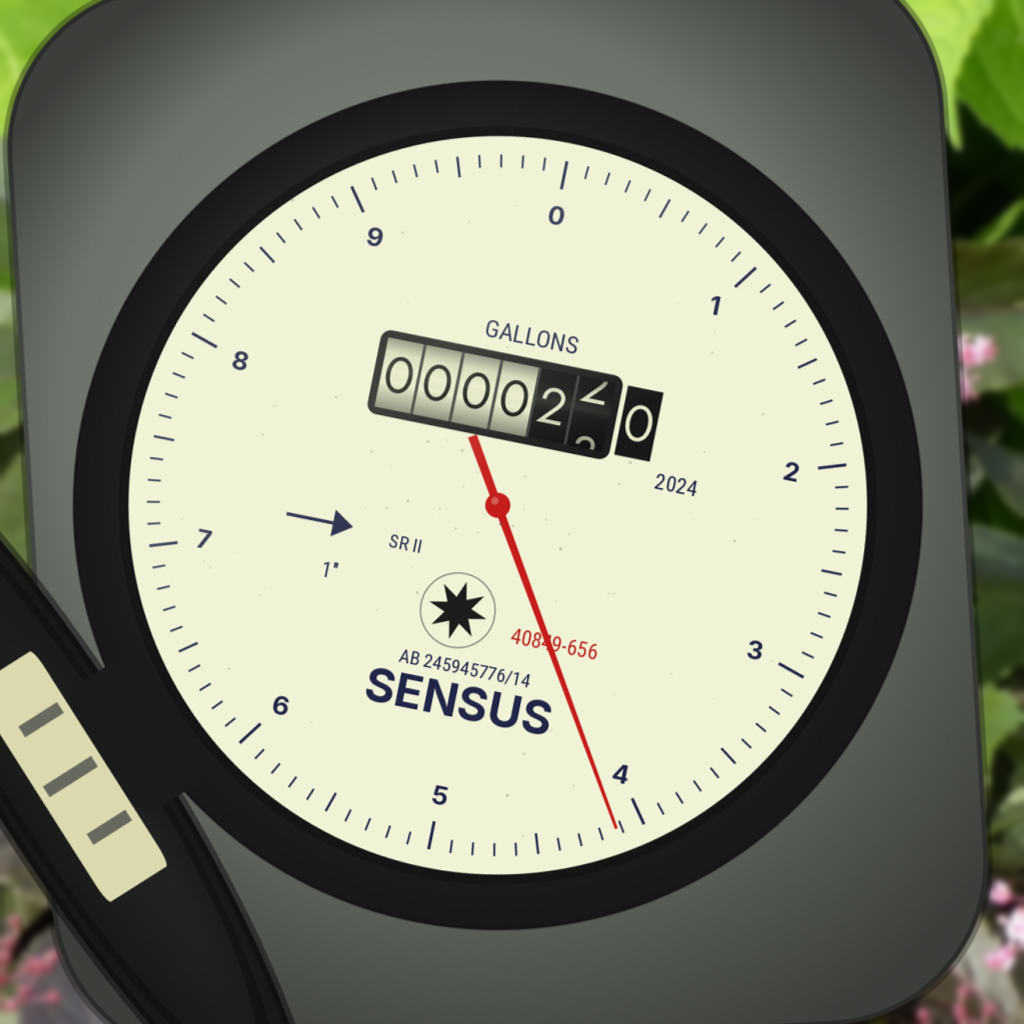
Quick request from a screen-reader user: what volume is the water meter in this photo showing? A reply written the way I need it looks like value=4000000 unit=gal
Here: value=224.1 unit=gal
